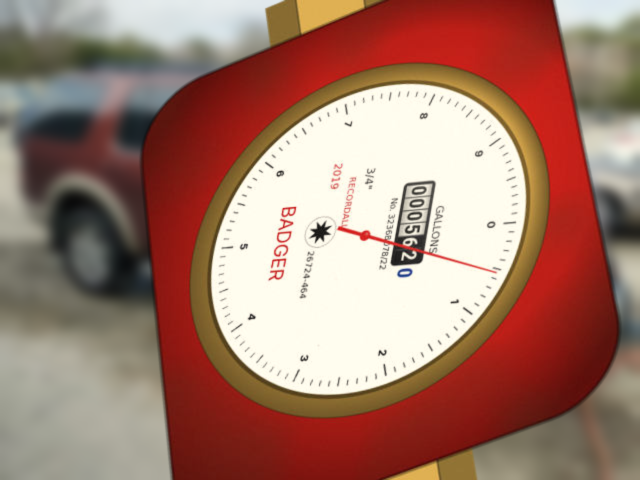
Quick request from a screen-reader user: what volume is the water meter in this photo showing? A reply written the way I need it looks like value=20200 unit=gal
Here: value=5620.5 unit=gal
